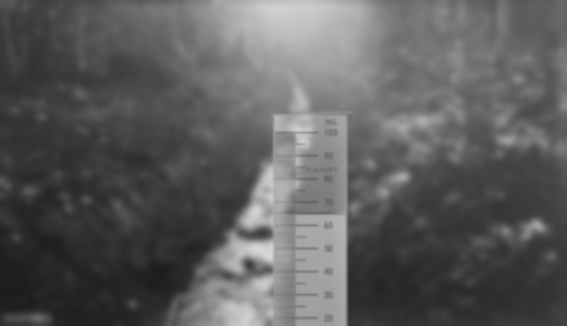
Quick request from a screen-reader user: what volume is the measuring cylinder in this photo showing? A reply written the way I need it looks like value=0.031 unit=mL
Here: value=65 unit=mL
